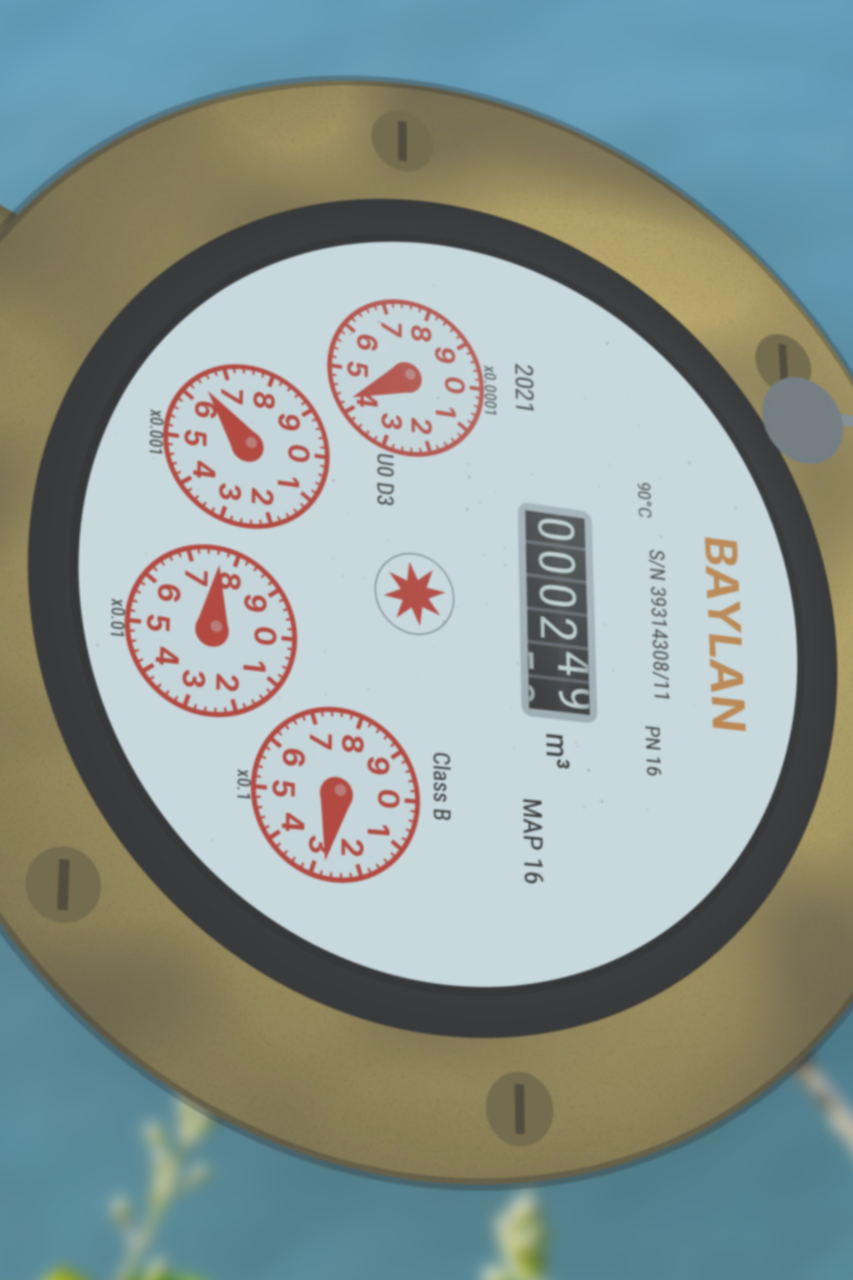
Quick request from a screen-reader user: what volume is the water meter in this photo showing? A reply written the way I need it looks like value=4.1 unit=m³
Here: value=249.2764 unit=m³
